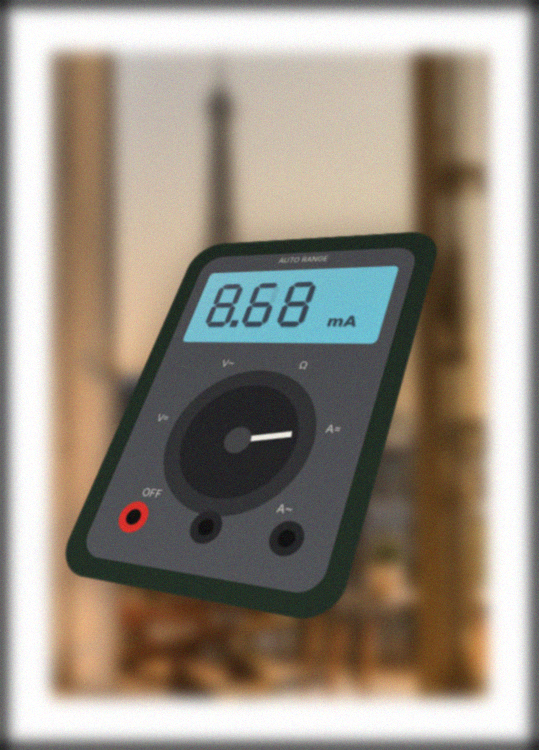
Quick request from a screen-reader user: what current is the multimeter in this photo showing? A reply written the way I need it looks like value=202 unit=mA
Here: value=8.68 unit=mA
